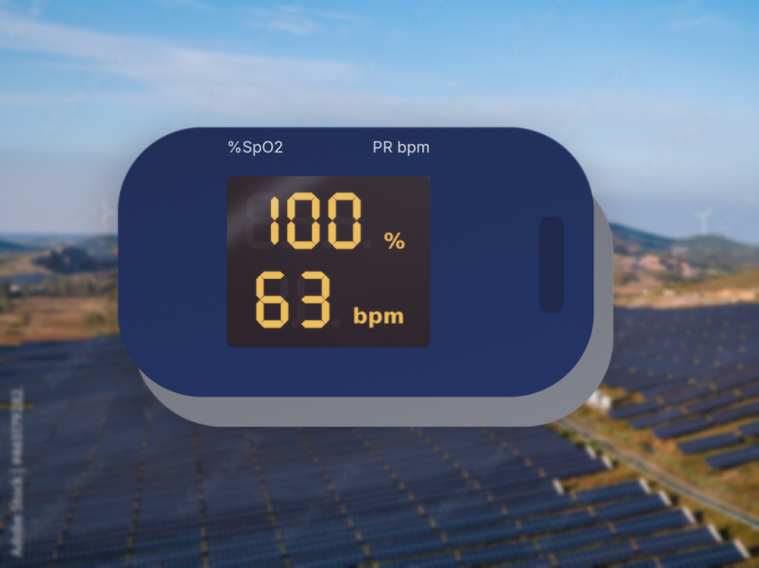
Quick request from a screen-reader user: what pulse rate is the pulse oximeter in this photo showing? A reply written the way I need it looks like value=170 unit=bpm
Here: value=63 unit=bpm
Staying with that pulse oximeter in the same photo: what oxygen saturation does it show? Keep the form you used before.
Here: value=100 unit=%
